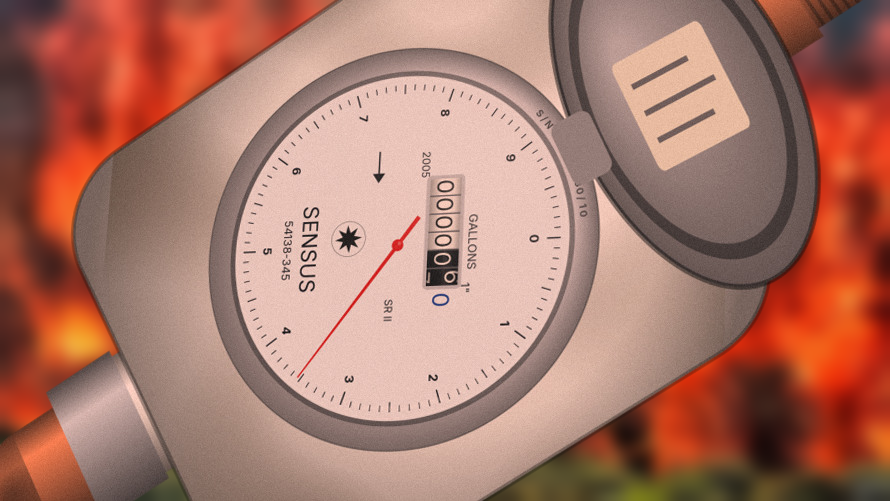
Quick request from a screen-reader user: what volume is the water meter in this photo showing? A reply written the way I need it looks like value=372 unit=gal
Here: value=63.5 unit=gal
